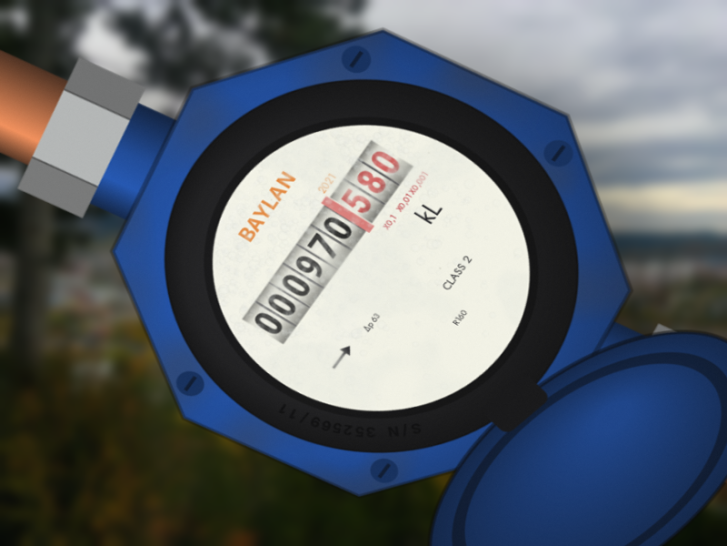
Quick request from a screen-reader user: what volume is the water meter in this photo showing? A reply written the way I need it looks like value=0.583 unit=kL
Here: value=970.580 unit=kL
